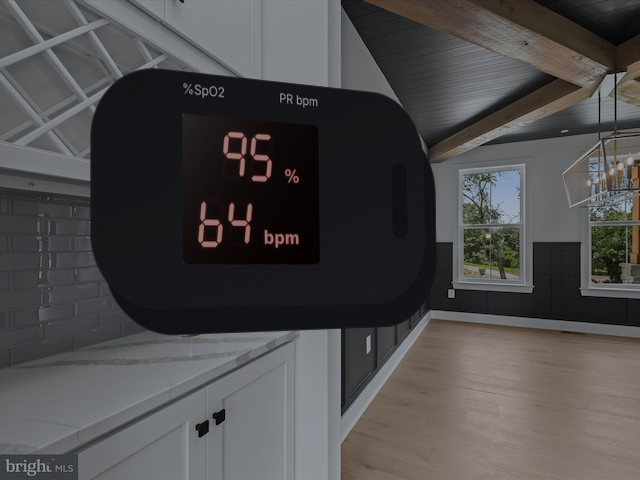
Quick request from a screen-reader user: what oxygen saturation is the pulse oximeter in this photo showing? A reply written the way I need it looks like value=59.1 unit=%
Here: value=95 unit=%
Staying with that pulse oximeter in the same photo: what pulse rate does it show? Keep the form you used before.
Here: value=64 unit=bpm
